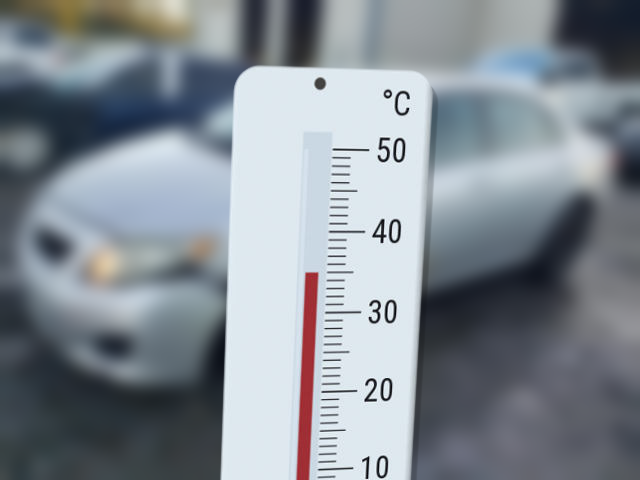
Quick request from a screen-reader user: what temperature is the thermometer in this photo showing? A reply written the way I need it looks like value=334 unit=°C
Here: value=35 unit=°C
